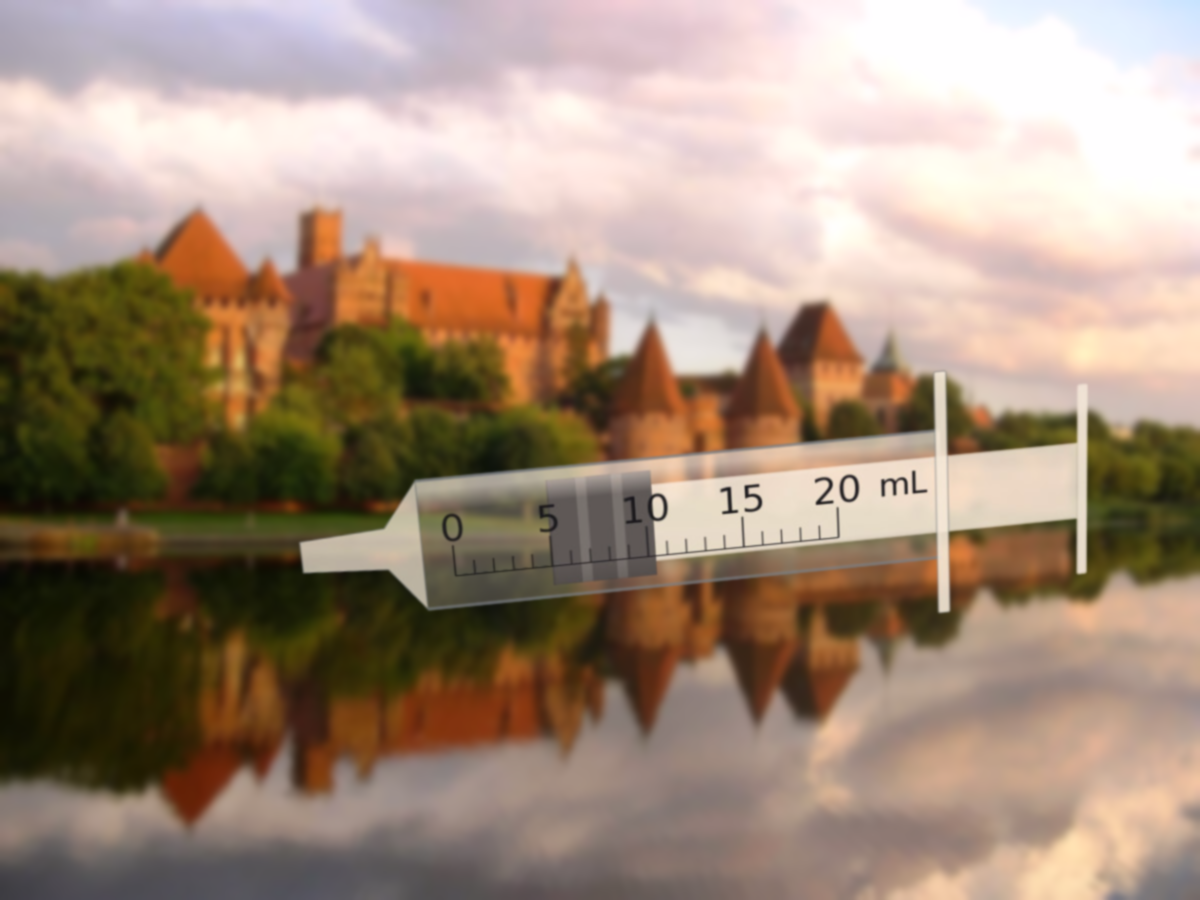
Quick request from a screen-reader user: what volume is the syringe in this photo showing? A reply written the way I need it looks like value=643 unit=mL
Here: value=5 unit=mL
